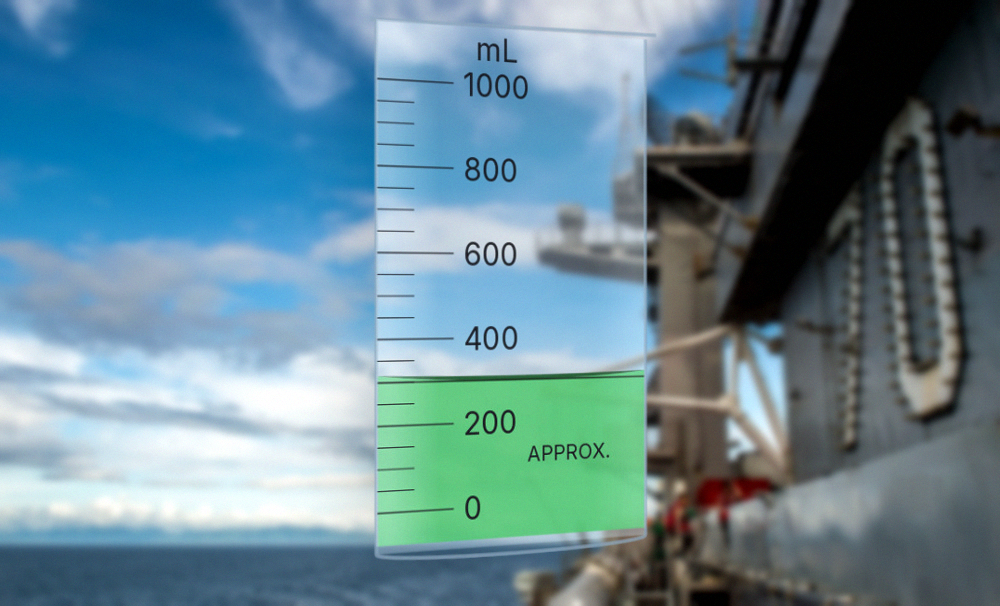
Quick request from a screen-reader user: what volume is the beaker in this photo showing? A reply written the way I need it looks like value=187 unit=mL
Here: value=300 unit=mL
